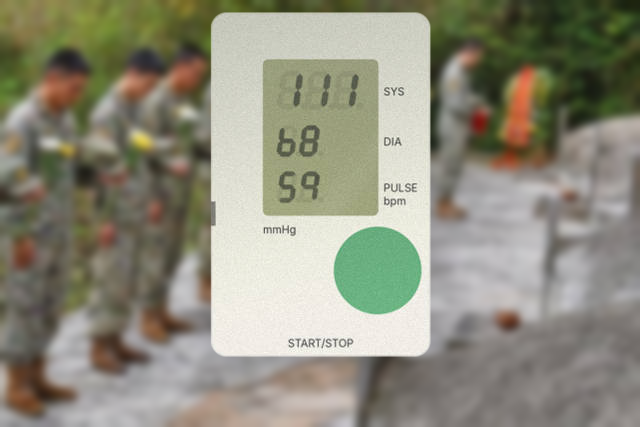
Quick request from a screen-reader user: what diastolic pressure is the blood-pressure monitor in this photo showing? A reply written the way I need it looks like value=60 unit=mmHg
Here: value=68 unit=mmHg
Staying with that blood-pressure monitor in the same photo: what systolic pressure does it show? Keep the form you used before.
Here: value=111 unit=mmHg
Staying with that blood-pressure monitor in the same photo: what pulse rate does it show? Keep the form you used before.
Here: value=59 unit=bpm
